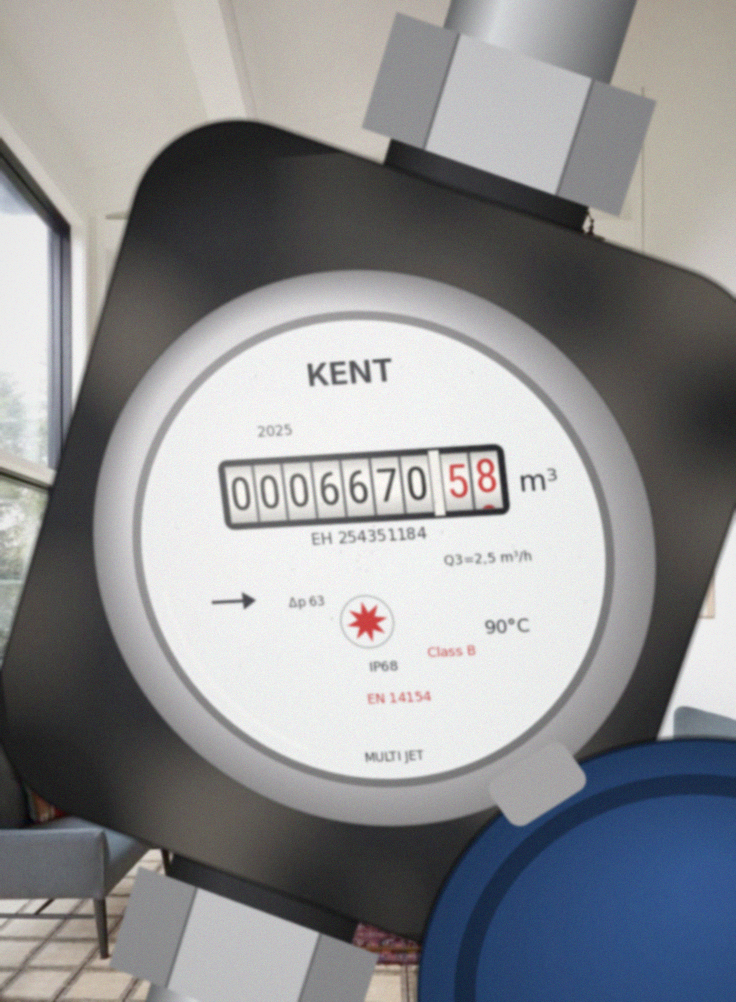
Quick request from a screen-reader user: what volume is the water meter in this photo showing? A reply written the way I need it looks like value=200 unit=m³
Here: value=6670.58 unit=m³
